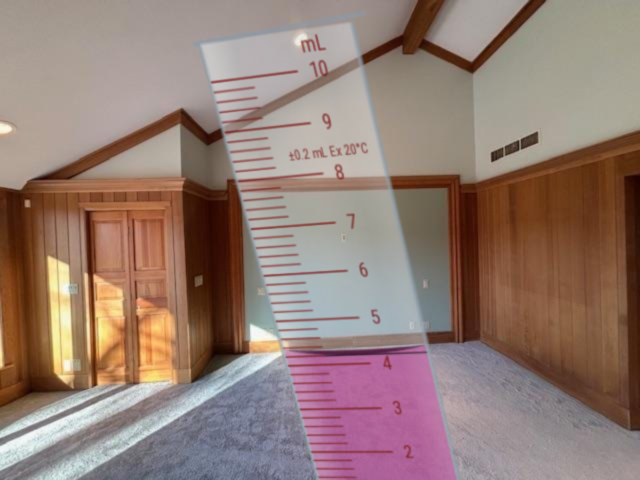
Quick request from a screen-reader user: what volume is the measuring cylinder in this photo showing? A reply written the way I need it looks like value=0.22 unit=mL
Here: value=4.2 unit=mL
